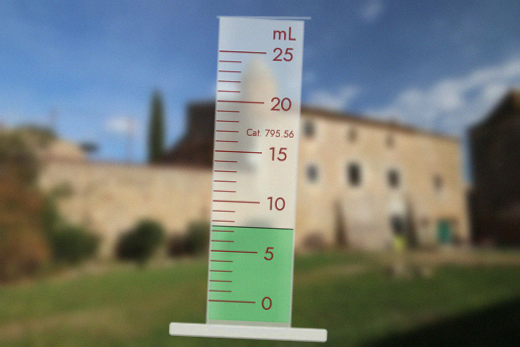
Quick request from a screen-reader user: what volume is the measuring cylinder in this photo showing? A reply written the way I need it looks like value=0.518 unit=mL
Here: value=7.5 unit=mL
